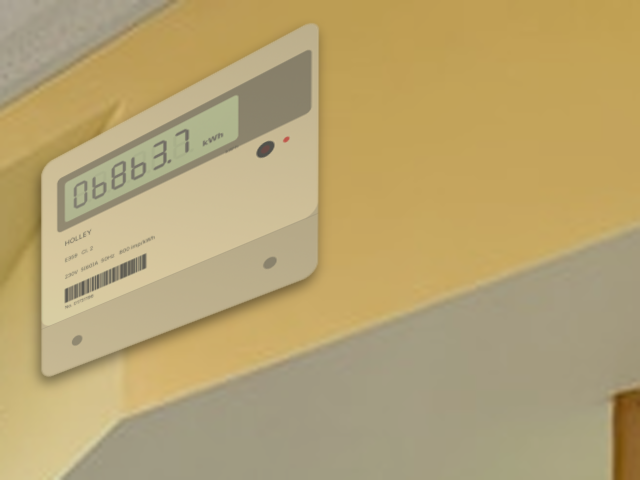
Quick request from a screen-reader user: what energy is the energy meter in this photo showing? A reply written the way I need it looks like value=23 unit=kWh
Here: value=6863.7 unit=kWh
